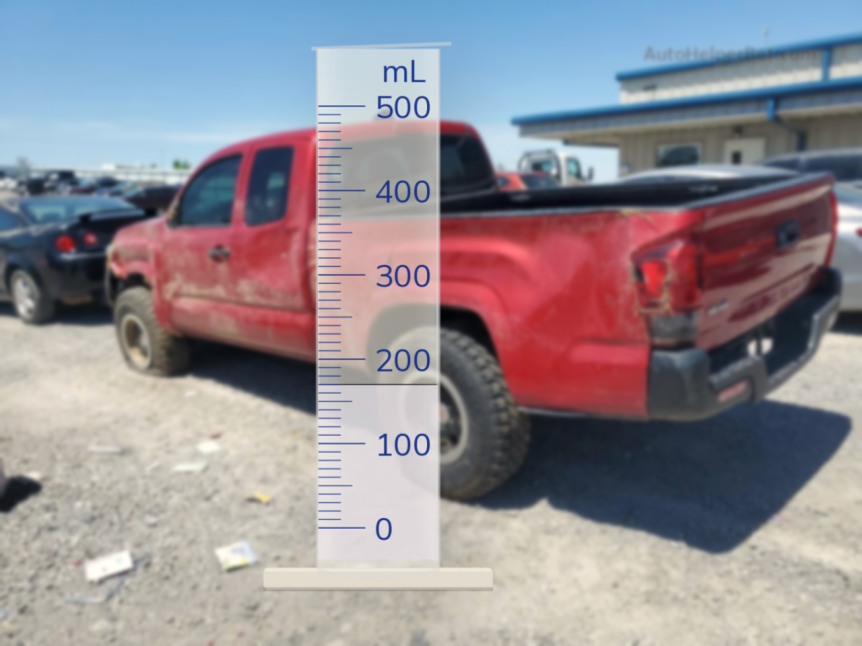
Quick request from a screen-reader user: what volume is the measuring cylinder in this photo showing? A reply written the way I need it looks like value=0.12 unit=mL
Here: value=170 unit=mL
